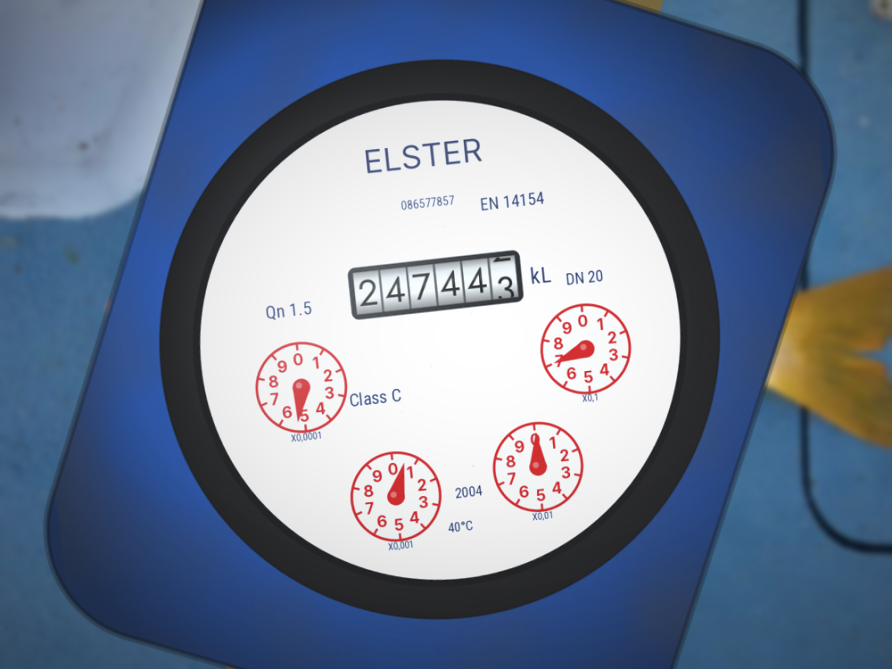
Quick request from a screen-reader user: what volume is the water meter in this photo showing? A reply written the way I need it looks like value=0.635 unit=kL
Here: value=247442.7005 unit=kL
